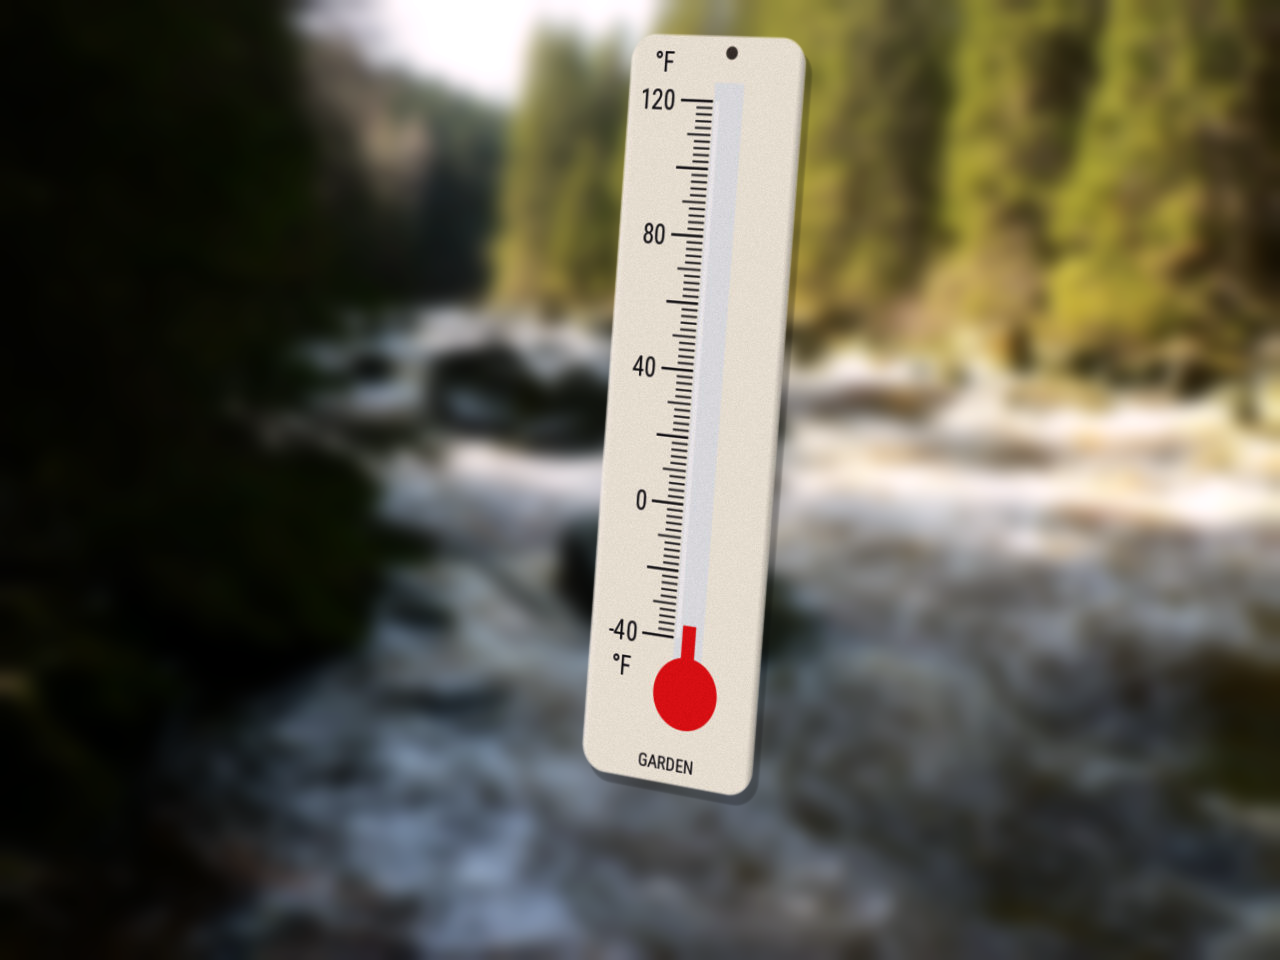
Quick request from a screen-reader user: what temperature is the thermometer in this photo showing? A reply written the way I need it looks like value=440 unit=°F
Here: value=-36 unit=°F
